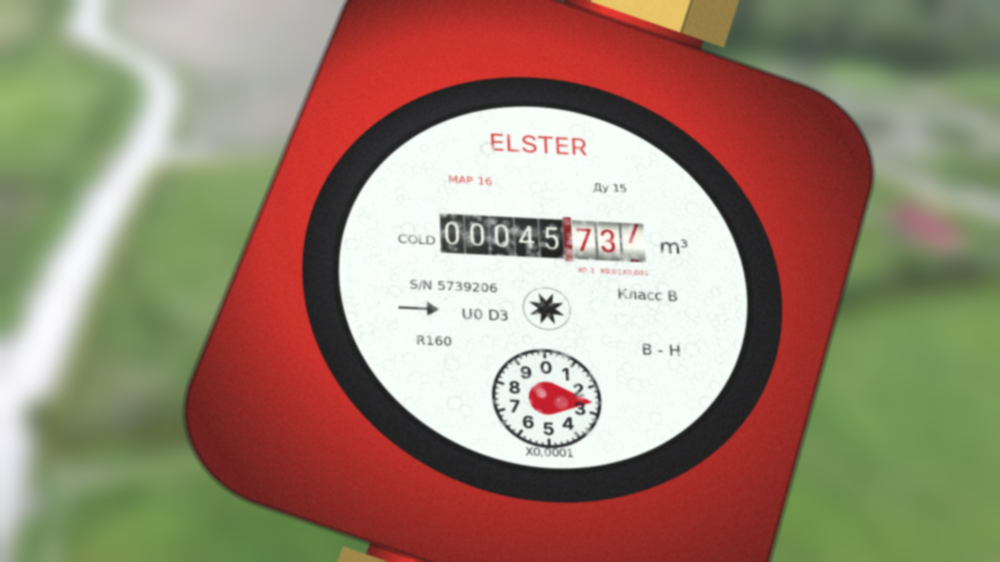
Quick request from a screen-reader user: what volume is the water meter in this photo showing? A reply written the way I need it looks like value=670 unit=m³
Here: value=45.7372 unit=m³
